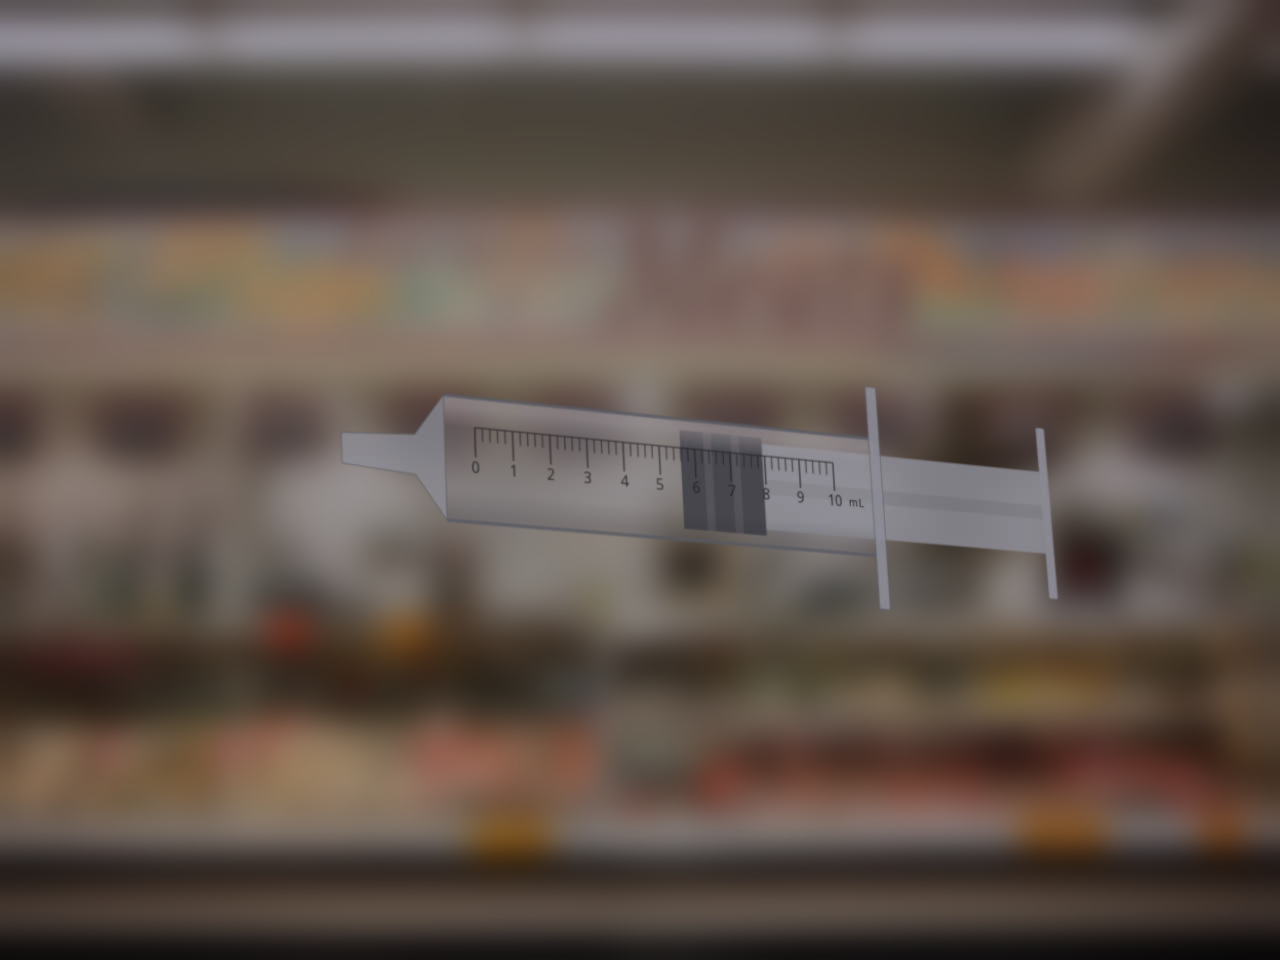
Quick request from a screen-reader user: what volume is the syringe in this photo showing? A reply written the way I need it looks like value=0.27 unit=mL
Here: value=5.6 unit=mL
